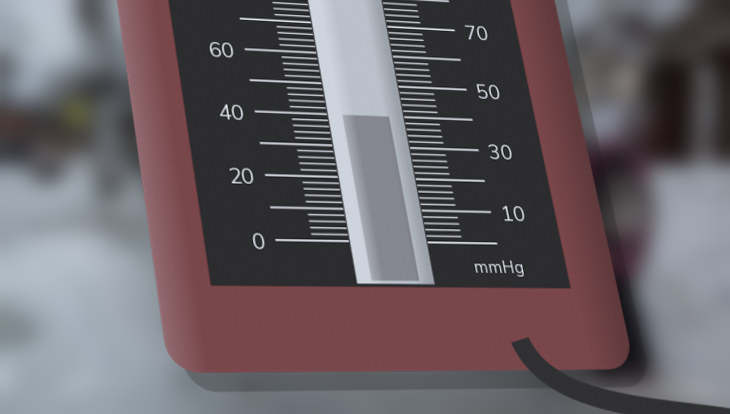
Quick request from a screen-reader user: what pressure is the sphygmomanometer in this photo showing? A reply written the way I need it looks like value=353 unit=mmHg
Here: value=40 unit=mmHg
